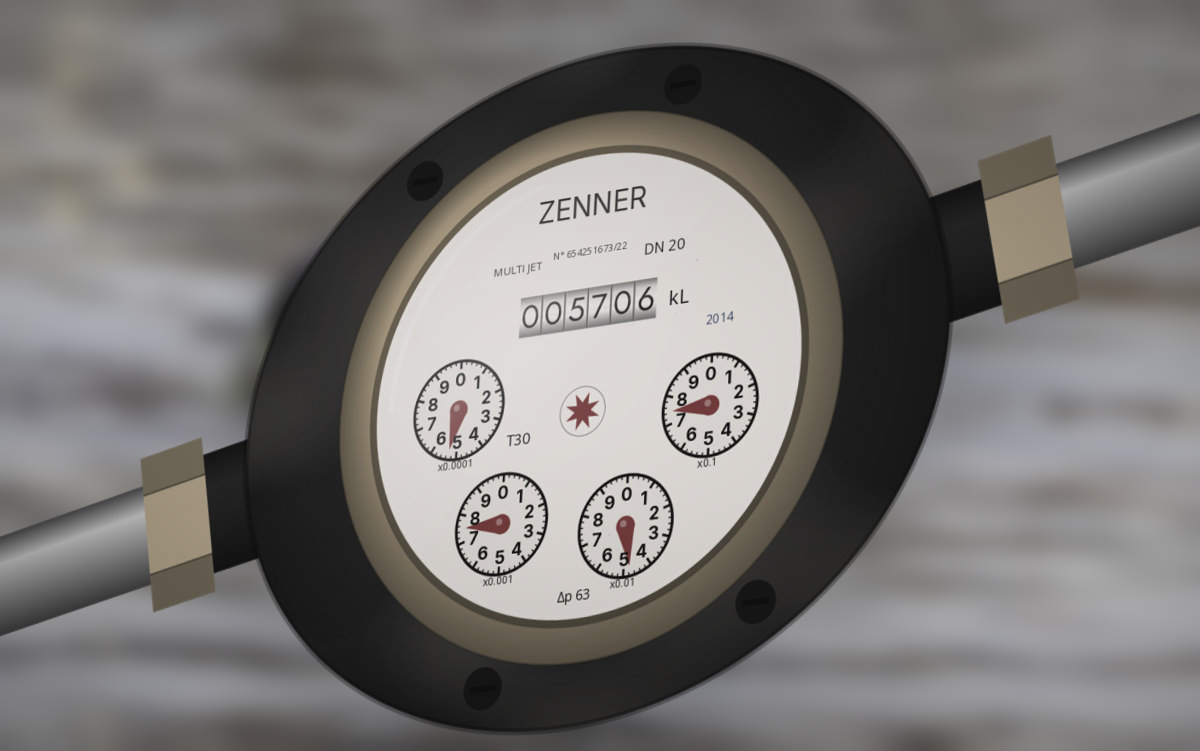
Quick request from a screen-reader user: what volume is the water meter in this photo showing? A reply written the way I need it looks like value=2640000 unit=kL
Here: value=5706.7475 unit=kL
